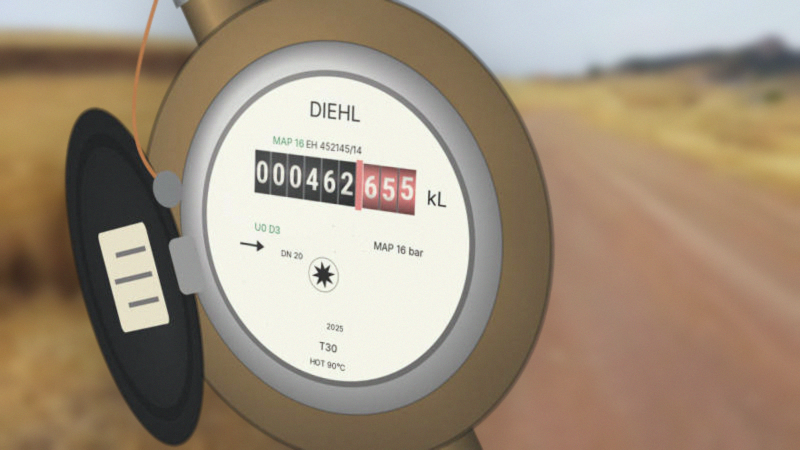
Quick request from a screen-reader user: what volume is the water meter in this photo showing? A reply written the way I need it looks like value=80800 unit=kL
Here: value=462.655 unit=kL
